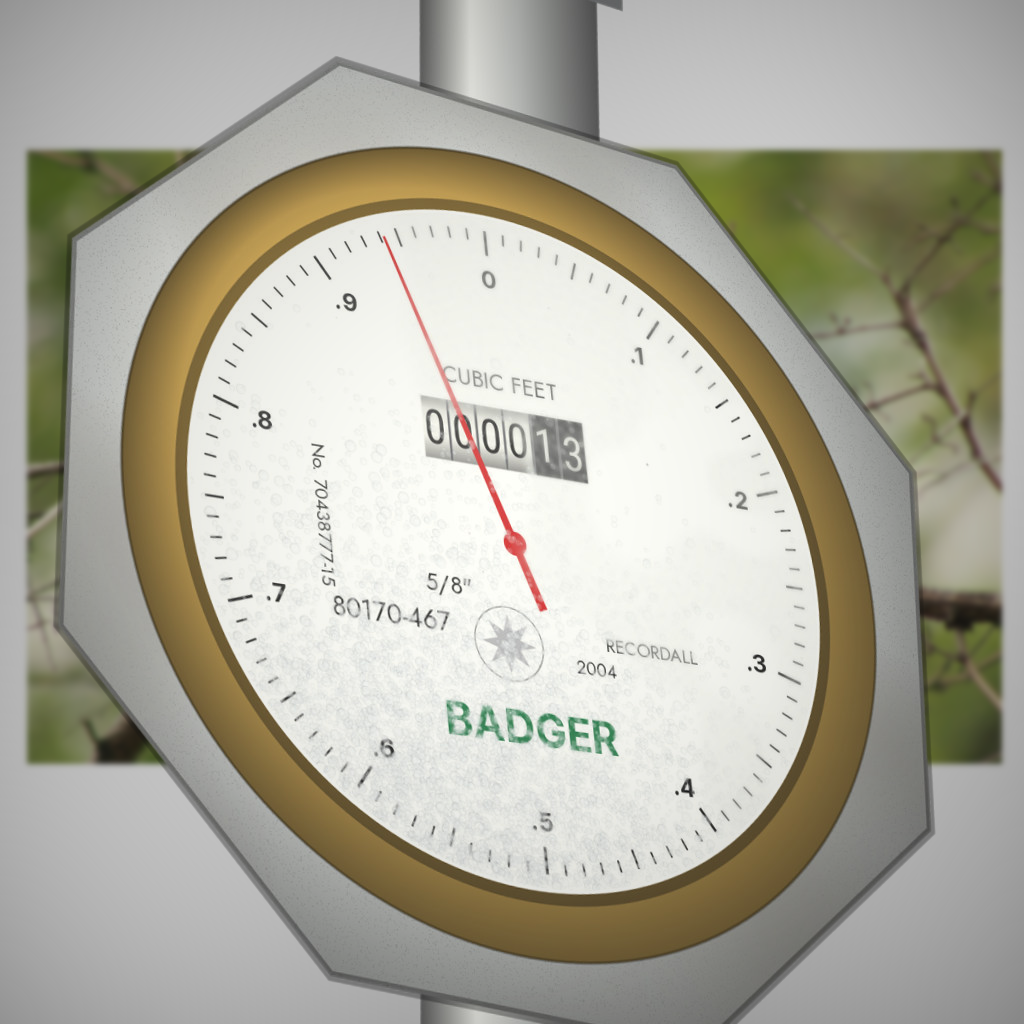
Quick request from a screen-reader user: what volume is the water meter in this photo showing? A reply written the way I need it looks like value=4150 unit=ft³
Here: value=12.94 unit=ft³
